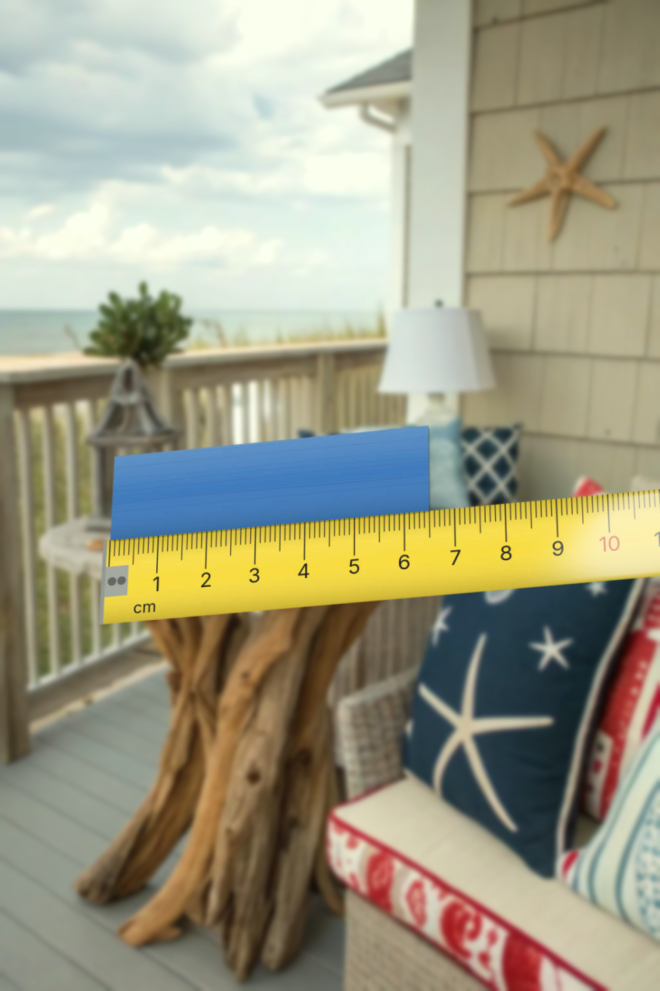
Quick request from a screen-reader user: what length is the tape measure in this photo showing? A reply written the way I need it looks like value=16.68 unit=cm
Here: value=6.5 unit=cm
